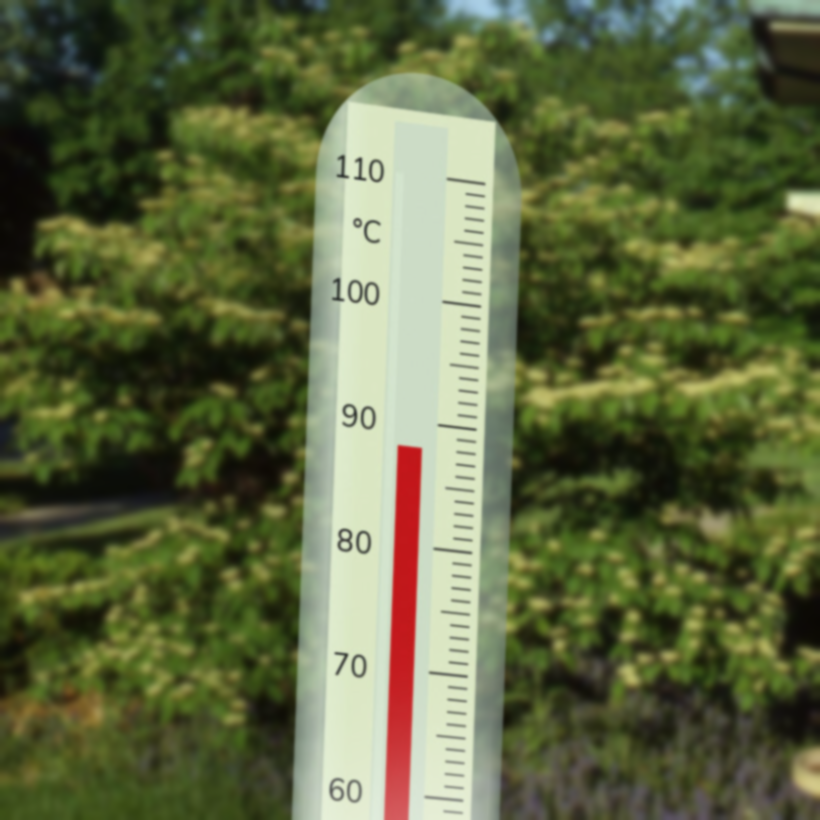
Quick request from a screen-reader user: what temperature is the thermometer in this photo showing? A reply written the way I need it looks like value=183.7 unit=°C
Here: value=88 unit=°C
